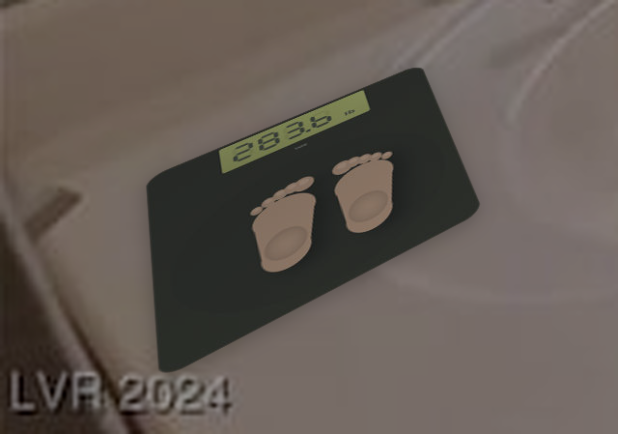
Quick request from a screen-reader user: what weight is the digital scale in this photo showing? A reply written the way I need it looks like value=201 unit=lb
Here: value=283.6 unit=lb
